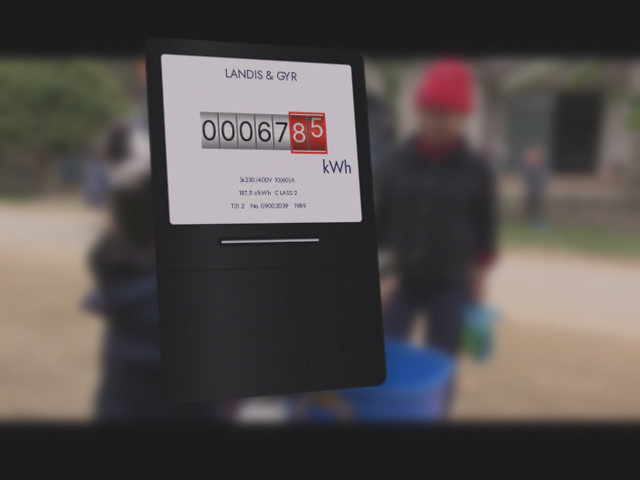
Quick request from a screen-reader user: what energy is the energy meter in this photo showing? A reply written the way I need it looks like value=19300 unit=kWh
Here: value=67.85 unit=kWh
